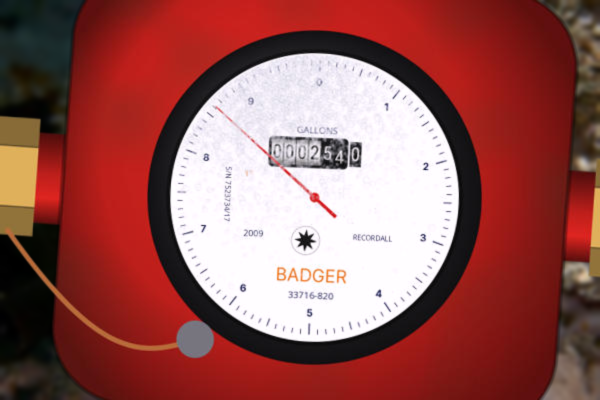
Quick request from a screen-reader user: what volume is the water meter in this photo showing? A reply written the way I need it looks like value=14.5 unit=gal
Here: value=2538.6 unit=gal
